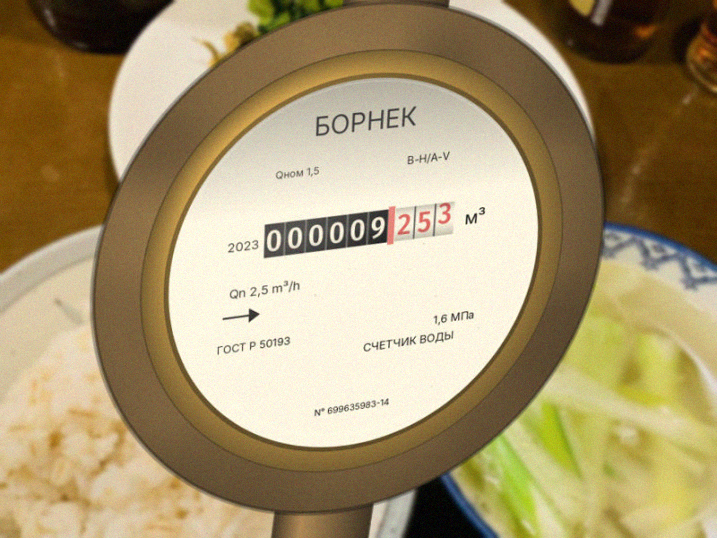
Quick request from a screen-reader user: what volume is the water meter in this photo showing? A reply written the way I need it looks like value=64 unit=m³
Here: value=9.253 unit=m³
